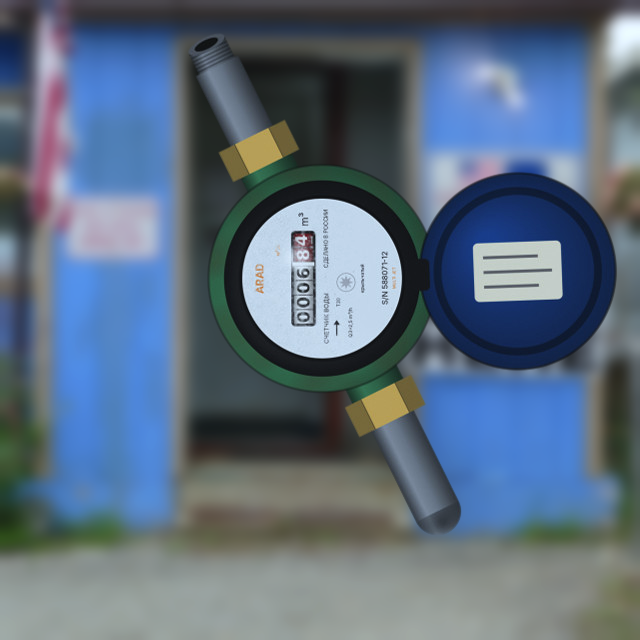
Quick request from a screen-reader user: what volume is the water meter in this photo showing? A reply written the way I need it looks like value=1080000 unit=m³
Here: value=6.84 unit=m³
